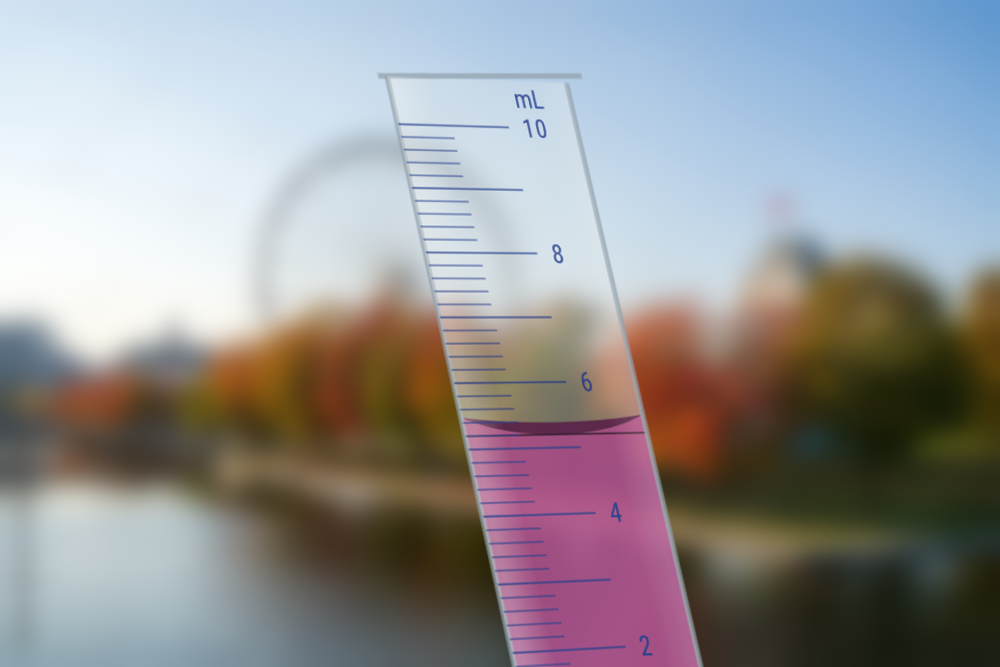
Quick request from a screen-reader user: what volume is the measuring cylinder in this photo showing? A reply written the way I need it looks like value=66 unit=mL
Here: value=5.2 unit=mL
